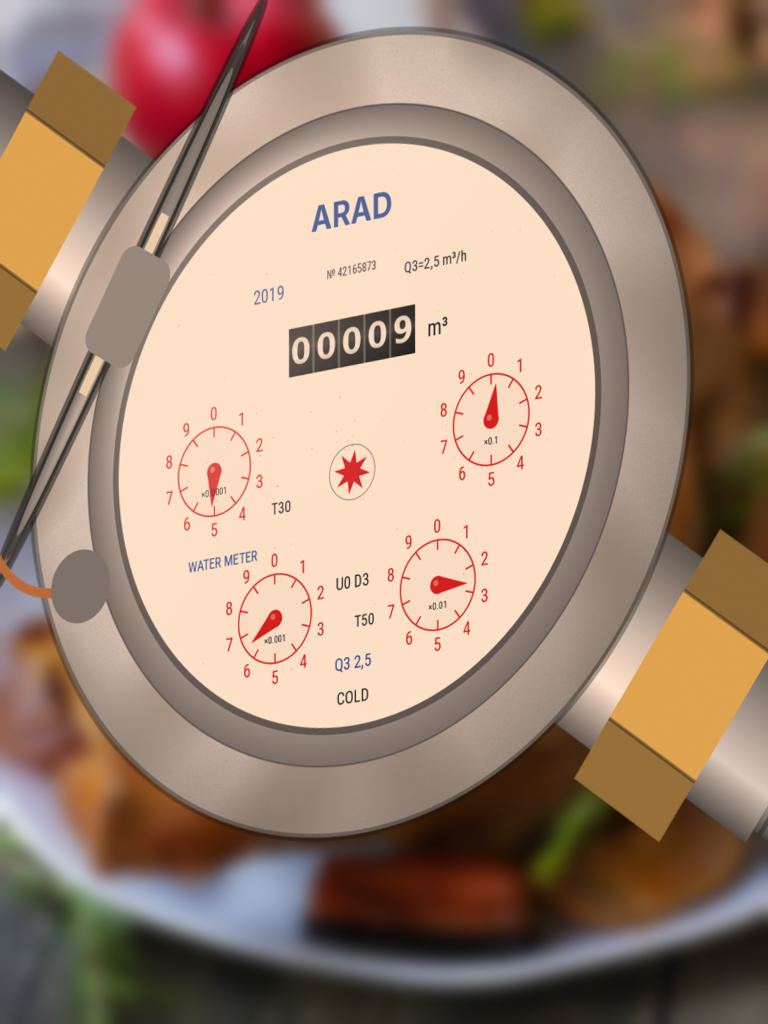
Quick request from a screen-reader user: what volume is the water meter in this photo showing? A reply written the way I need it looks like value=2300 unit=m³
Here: value=9.0265 unit=m³
